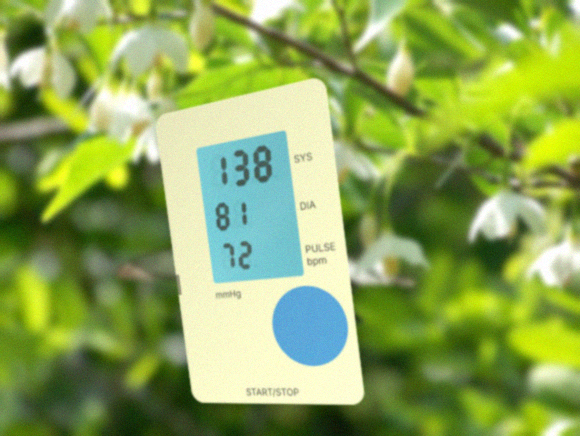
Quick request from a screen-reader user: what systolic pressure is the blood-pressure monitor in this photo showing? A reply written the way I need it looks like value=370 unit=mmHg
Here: value=138 unit=mmHg
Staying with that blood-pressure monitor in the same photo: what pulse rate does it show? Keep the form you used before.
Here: value=72 unit=bpm
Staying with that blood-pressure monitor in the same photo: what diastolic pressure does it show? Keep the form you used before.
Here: value=81 unit=mmHg
